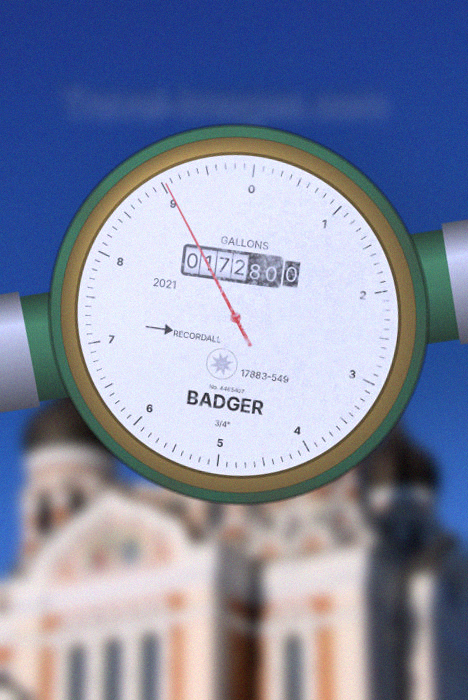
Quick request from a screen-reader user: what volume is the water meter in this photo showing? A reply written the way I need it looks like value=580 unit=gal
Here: value=172799.0 unit=gal
